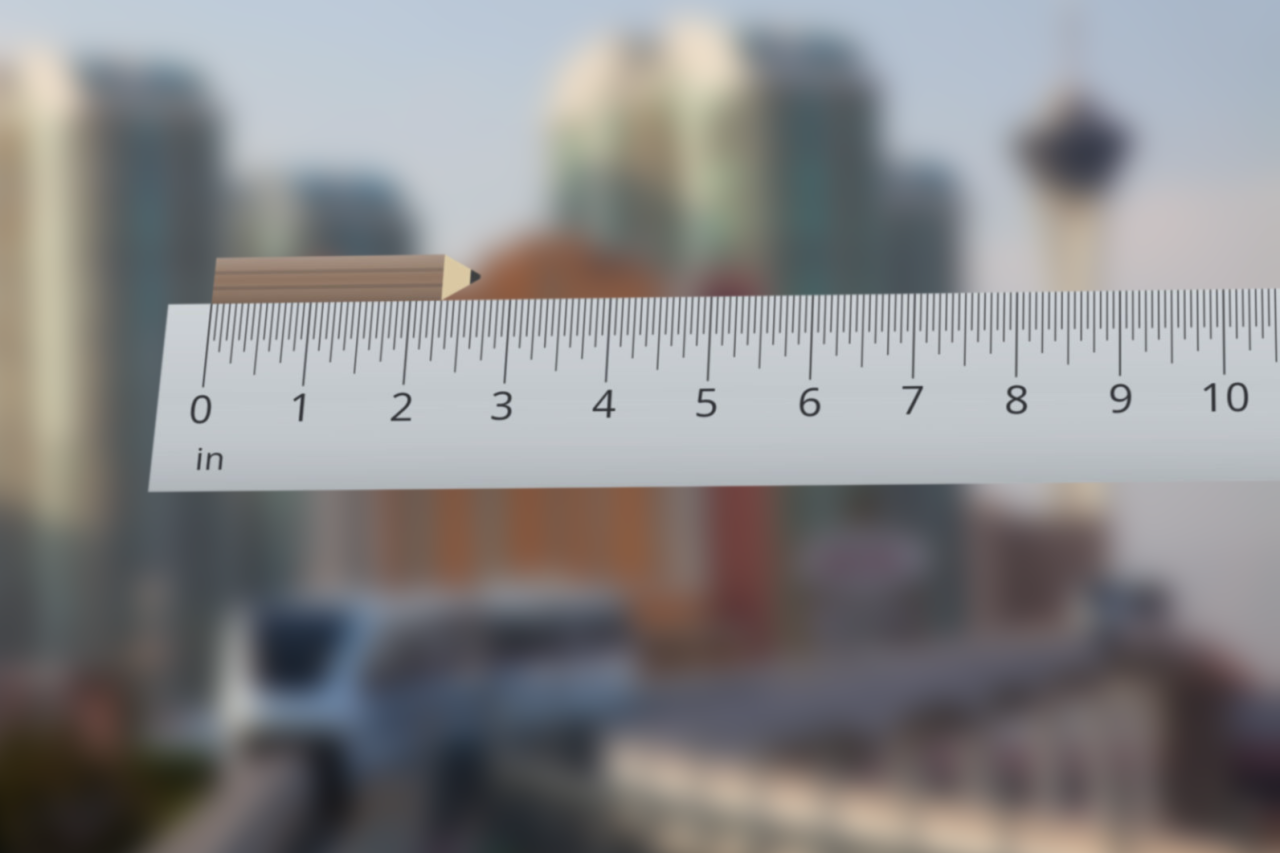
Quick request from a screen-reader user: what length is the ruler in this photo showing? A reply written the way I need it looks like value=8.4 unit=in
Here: value=2.6875 unit=in
